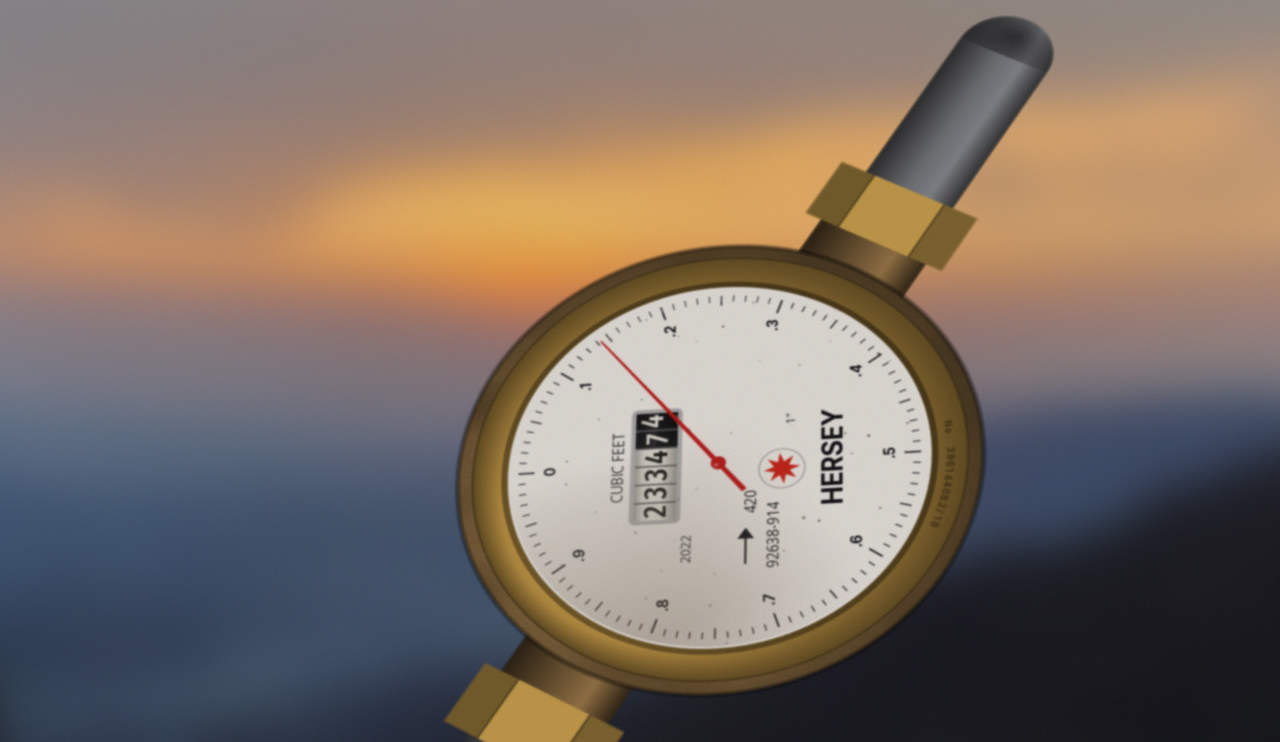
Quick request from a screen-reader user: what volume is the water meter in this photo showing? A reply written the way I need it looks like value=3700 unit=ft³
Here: value=233474.14 unit=ft³
